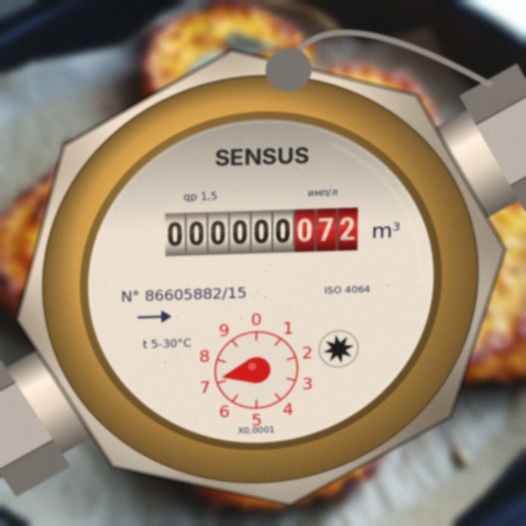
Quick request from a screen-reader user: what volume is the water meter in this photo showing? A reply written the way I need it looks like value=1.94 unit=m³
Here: value=0.0727 unit=m³
